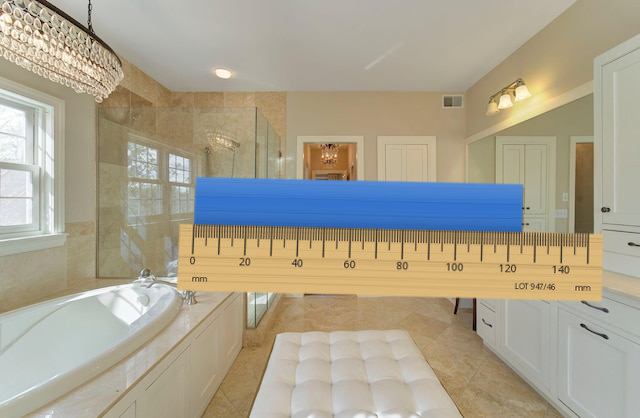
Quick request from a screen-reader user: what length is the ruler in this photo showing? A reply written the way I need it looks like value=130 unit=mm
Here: value=125 unit=mm
